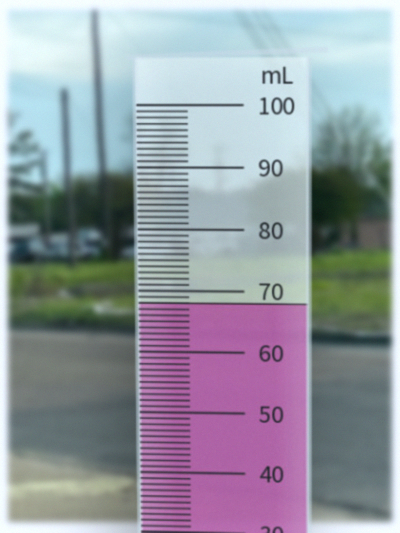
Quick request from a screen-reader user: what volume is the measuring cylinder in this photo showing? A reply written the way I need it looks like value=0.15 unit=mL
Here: value=68 unit=mL
